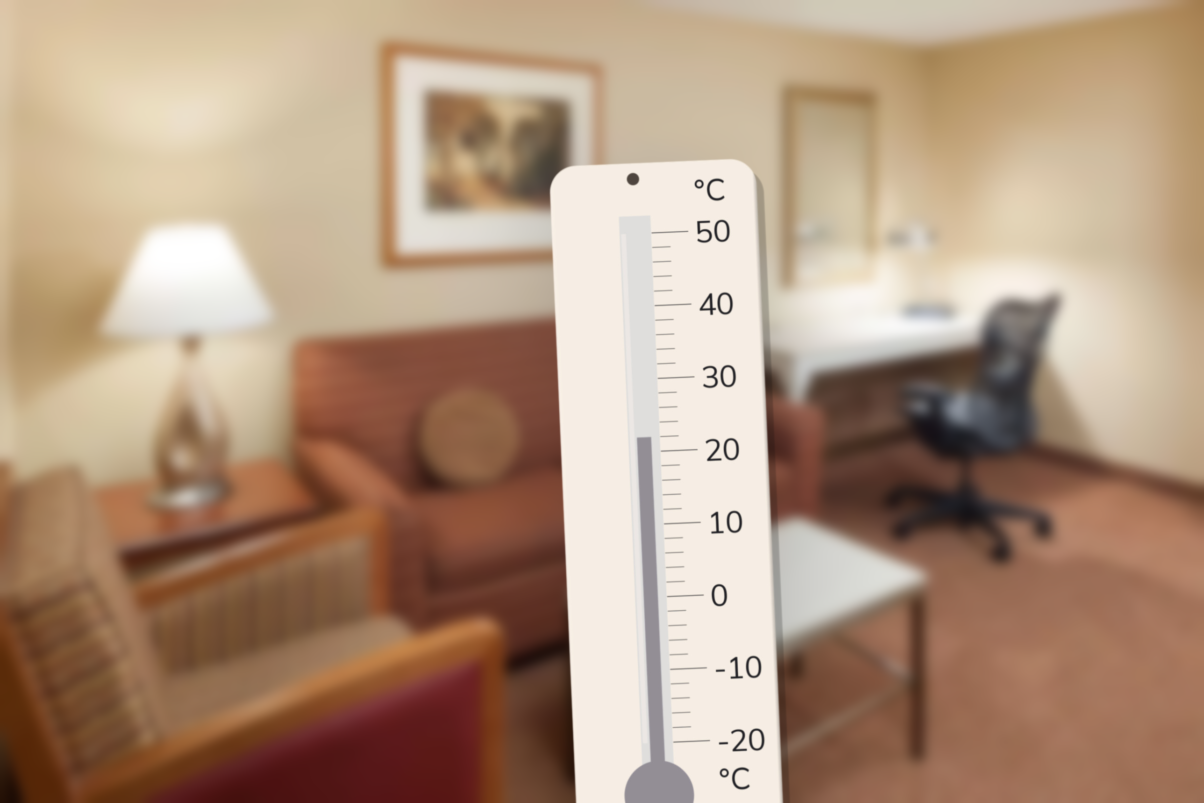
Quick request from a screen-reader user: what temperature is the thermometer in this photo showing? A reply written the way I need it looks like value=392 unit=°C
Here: value=22 unit=°C
